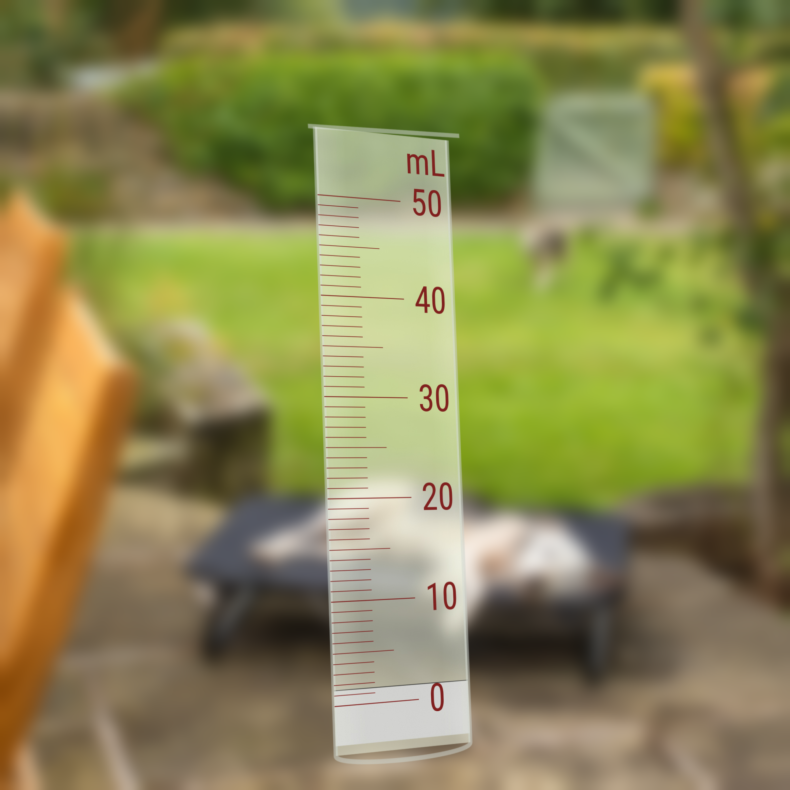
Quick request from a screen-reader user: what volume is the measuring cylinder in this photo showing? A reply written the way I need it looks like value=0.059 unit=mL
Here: value=1.5 unit=mL
